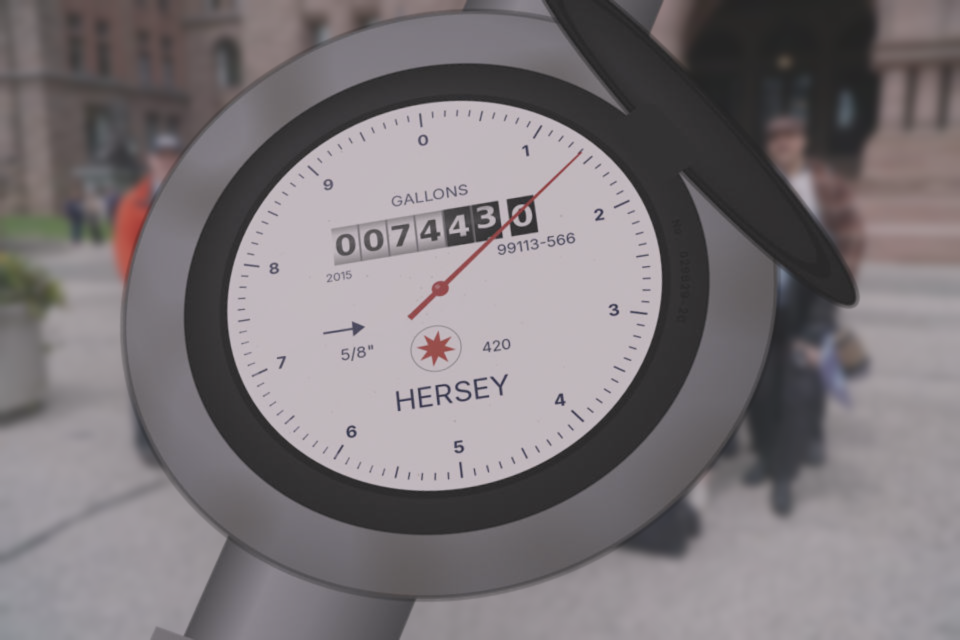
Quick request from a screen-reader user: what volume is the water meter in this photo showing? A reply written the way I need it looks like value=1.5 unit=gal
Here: value=74431.4 unit=gal
